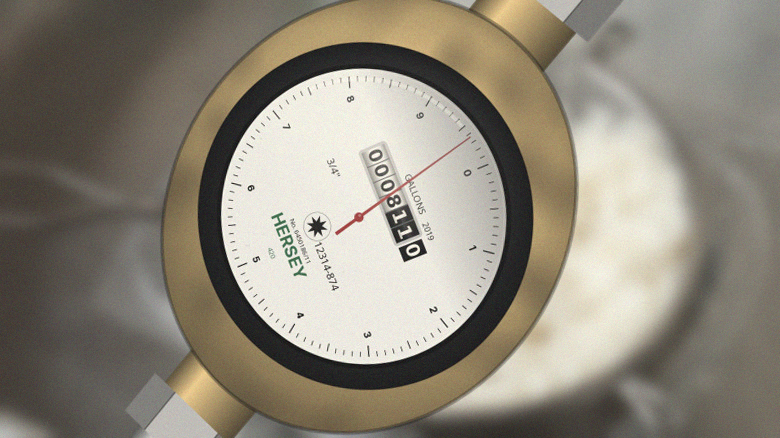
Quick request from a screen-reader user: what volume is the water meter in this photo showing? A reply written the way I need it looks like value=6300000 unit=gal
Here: value=8109.6 unit=gal
